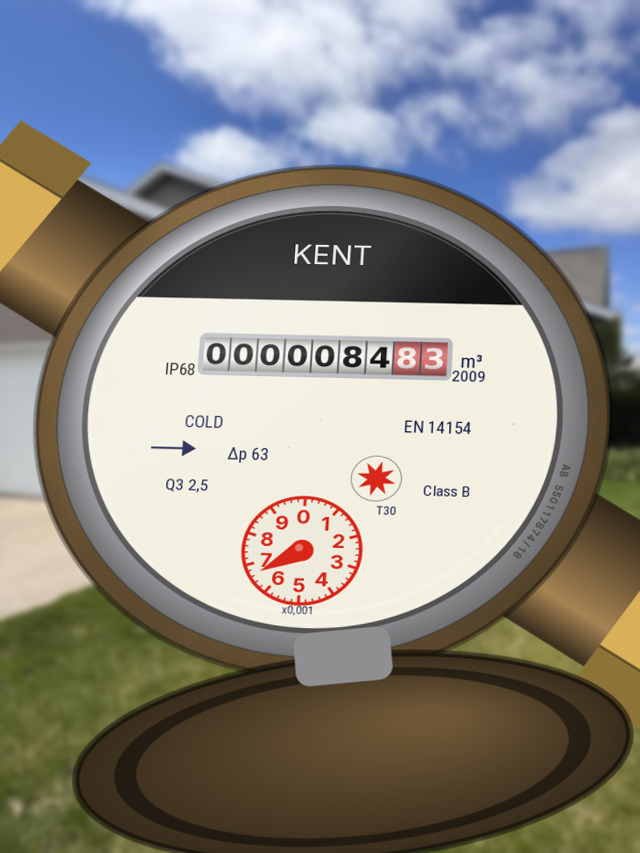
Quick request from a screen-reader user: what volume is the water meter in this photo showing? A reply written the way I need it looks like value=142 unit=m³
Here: value=84.836 unit=m³
